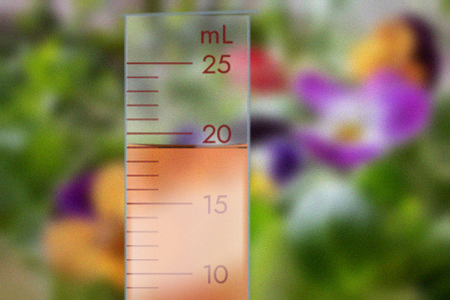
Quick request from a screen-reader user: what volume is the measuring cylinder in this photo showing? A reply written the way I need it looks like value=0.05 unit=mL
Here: value=19 unit=mL
